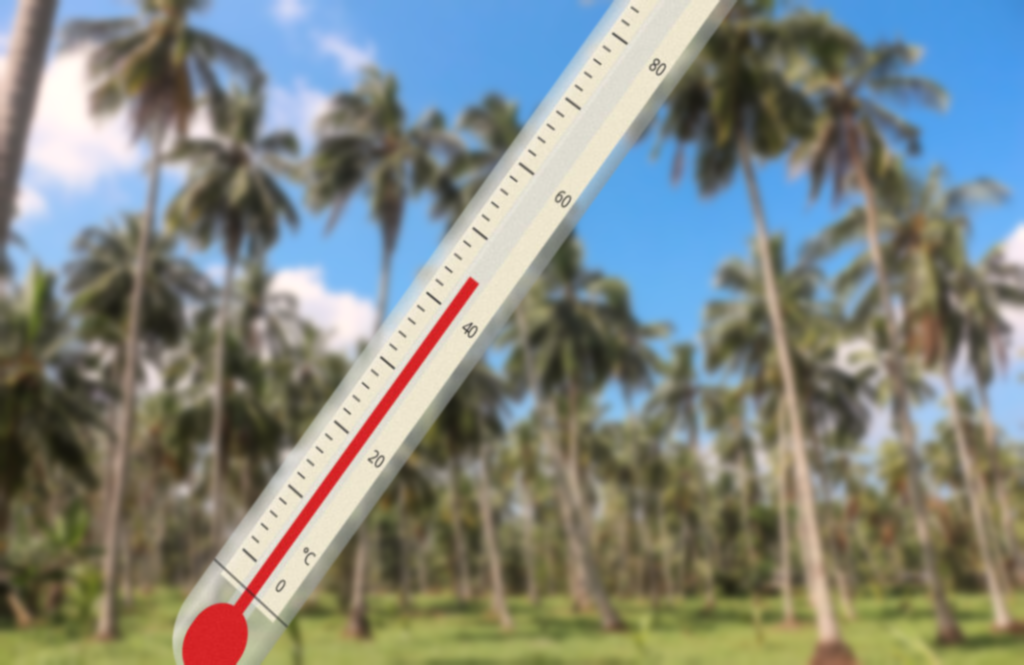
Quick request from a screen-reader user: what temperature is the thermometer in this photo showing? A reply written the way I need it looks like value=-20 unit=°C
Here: value=45 unit=°C
